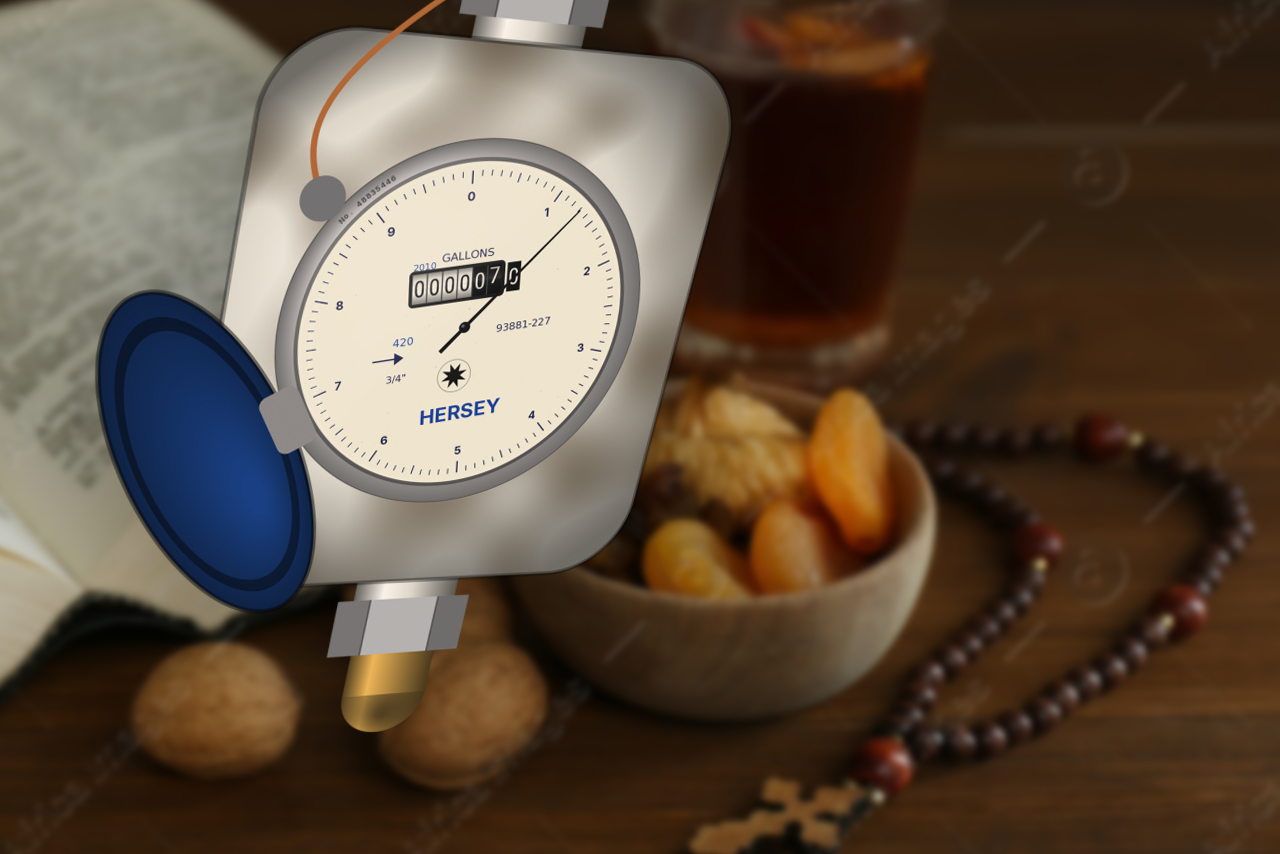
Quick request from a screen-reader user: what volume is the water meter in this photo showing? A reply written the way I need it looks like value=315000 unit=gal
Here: value=71.3 unit=gal
